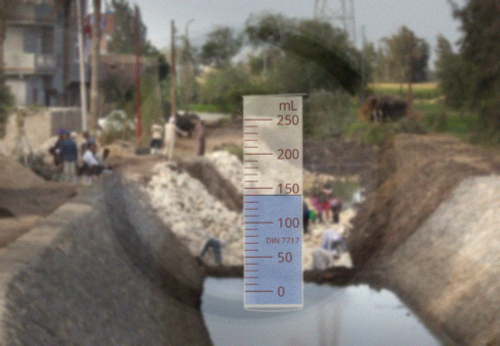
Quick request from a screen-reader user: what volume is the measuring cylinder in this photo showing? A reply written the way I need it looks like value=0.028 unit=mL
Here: value=140 unit=mL
